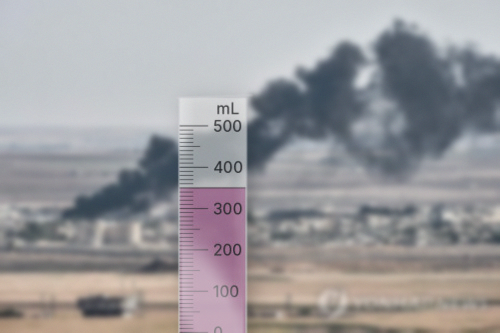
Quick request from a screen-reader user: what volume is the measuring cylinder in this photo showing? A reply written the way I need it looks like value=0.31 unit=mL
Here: value=350 unit=mL
